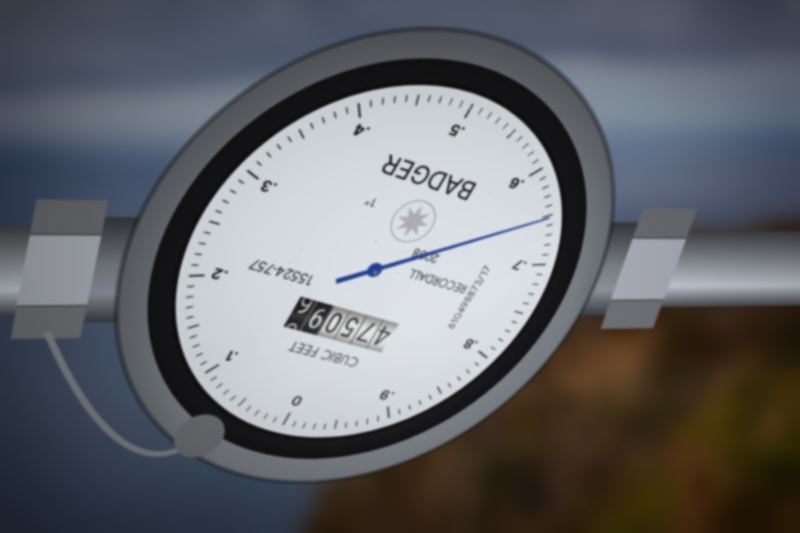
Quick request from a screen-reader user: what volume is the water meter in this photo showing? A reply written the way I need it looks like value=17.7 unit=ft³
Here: value=475095.65 unit=ft³
